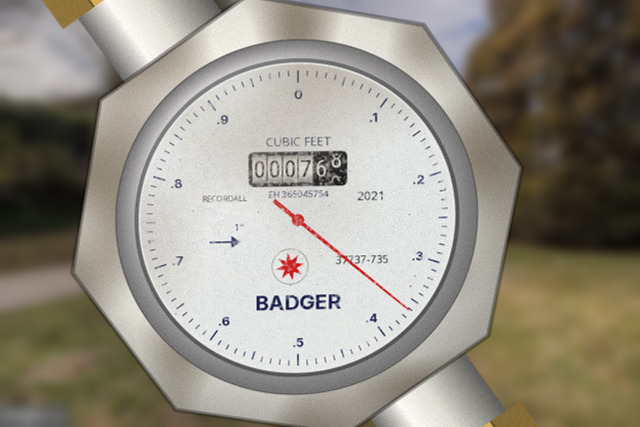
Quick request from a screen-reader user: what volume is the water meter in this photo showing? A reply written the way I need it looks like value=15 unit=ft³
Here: value=768.36 unit=ft³
